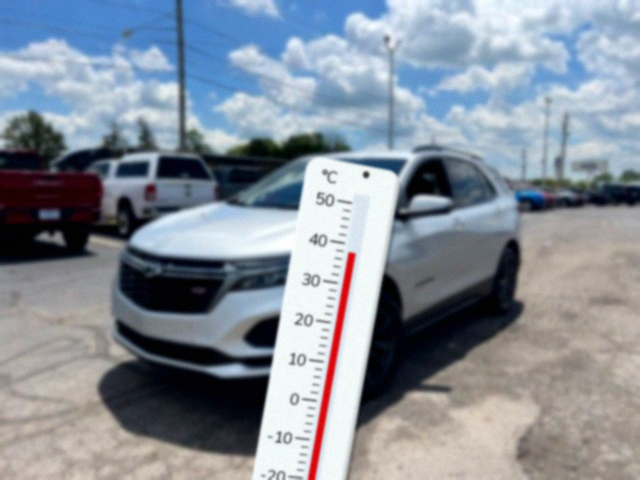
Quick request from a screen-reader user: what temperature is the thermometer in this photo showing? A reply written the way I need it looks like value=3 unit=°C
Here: value=38 unit=°C
